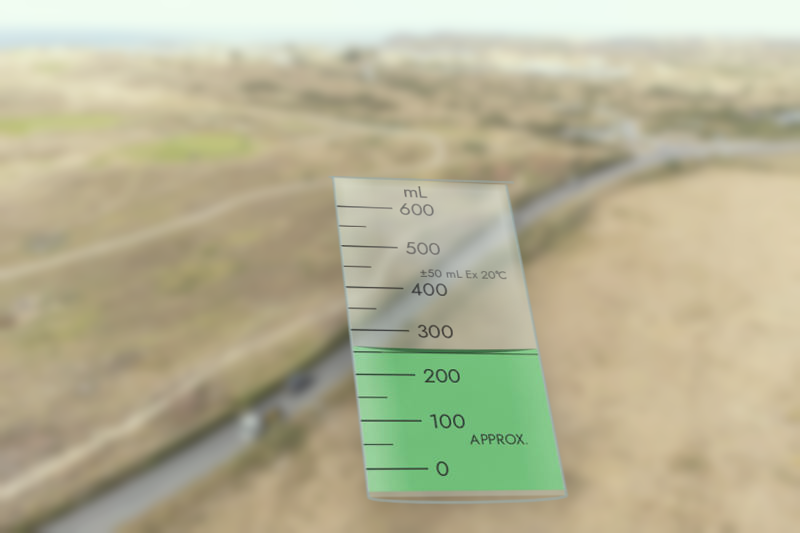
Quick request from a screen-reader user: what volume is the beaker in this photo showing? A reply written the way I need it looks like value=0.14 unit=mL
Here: value=250 unit=mL
